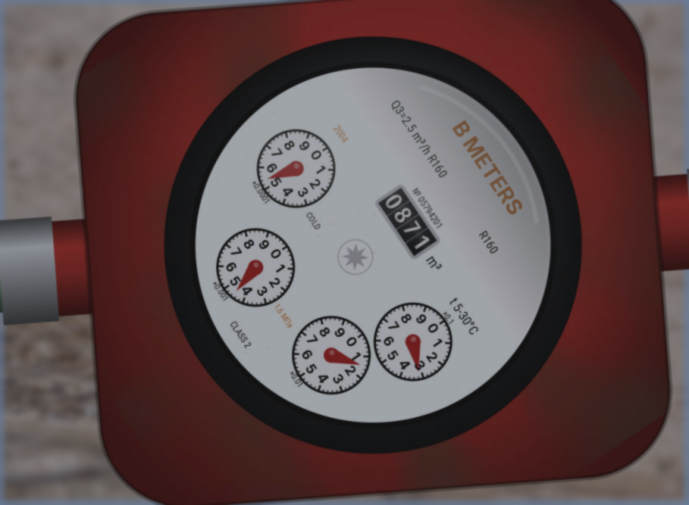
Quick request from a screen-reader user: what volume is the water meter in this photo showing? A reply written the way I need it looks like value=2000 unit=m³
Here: value=871.3145 unit=m³
